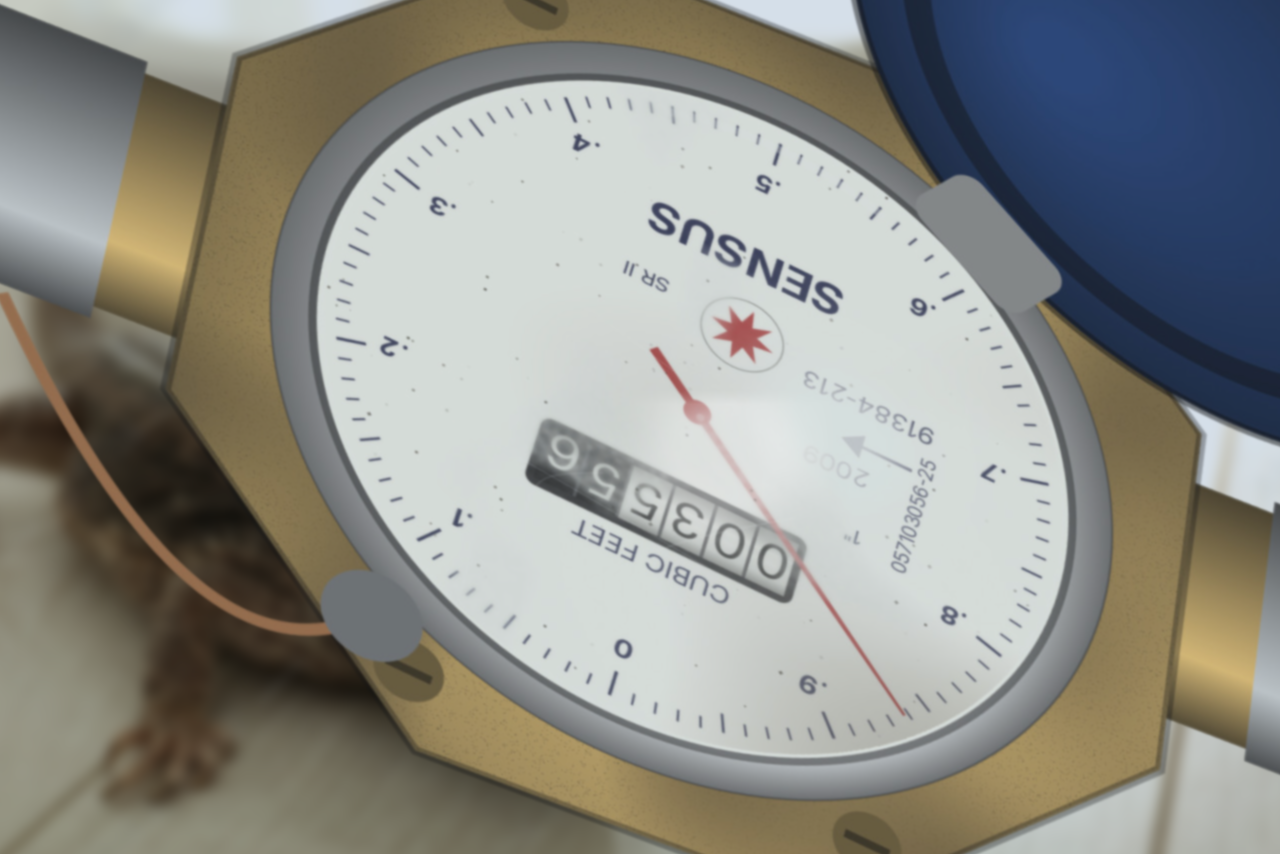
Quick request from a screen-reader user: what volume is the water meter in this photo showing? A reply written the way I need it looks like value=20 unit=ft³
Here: value=3555.86 unit=ft³
